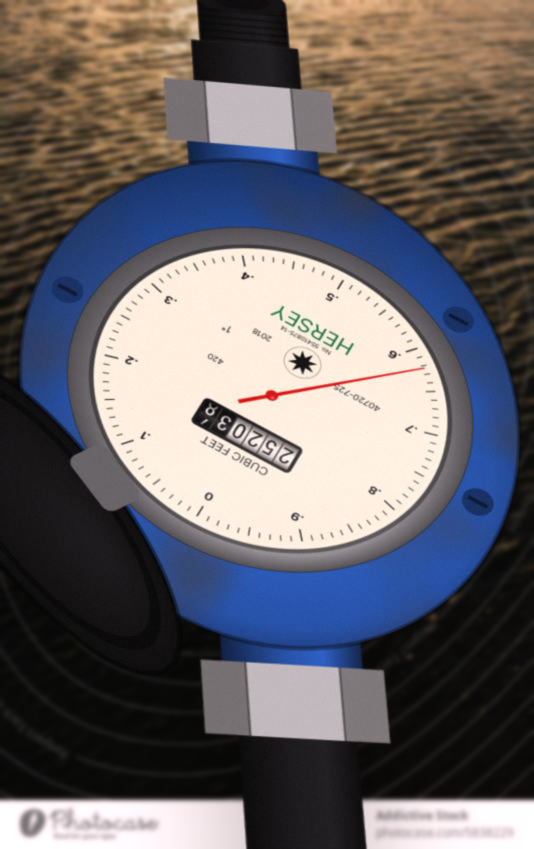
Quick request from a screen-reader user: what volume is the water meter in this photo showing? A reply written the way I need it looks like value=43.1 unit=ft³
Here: value=252037.62 unit=ft³
